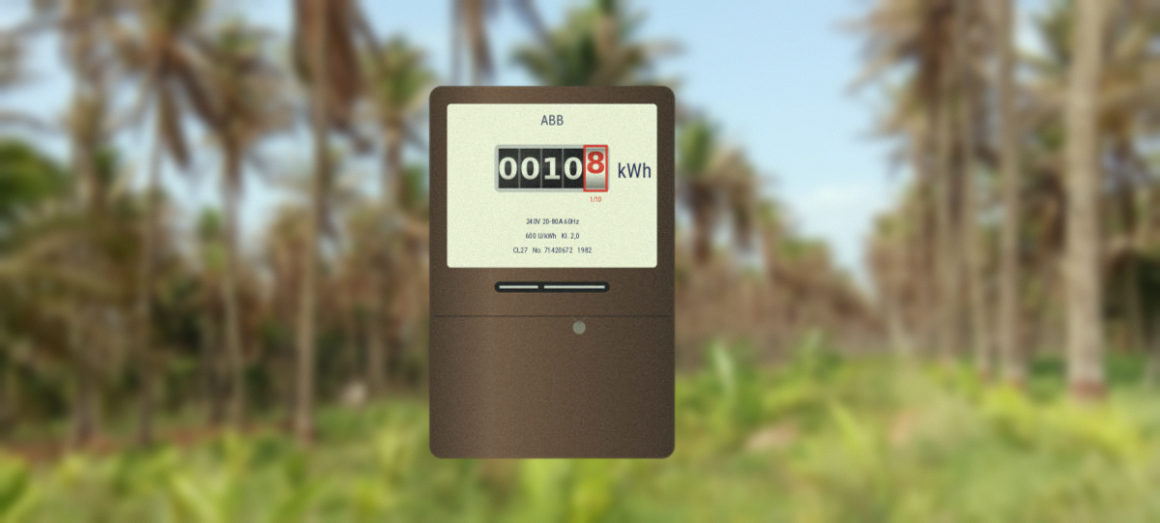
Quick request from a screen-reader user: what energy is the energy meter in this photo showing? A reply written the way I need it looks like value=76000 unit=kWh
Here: value=10.8 unit=kWh
